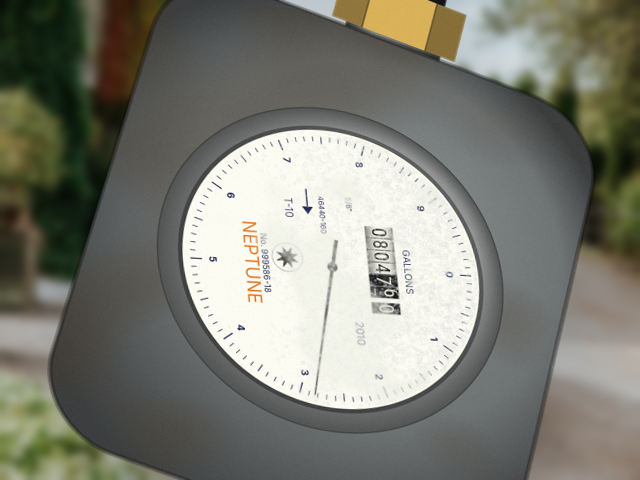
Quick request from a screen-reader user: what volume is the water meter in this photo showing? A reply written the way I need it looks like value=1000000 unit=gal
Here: value=804762.8 unit=gal
